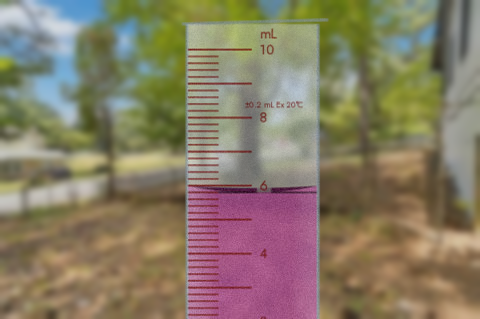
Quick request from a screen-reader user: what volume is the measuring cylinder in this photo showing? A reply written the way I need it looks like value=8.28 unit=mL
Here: value=5.8 unit=mL
